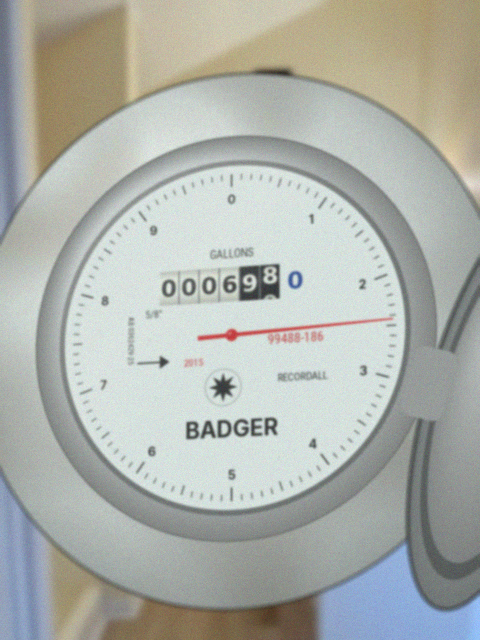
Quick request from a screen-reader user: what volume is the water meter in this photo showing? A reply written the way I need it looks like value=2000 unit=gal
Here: value=6982.4 unit=gal
